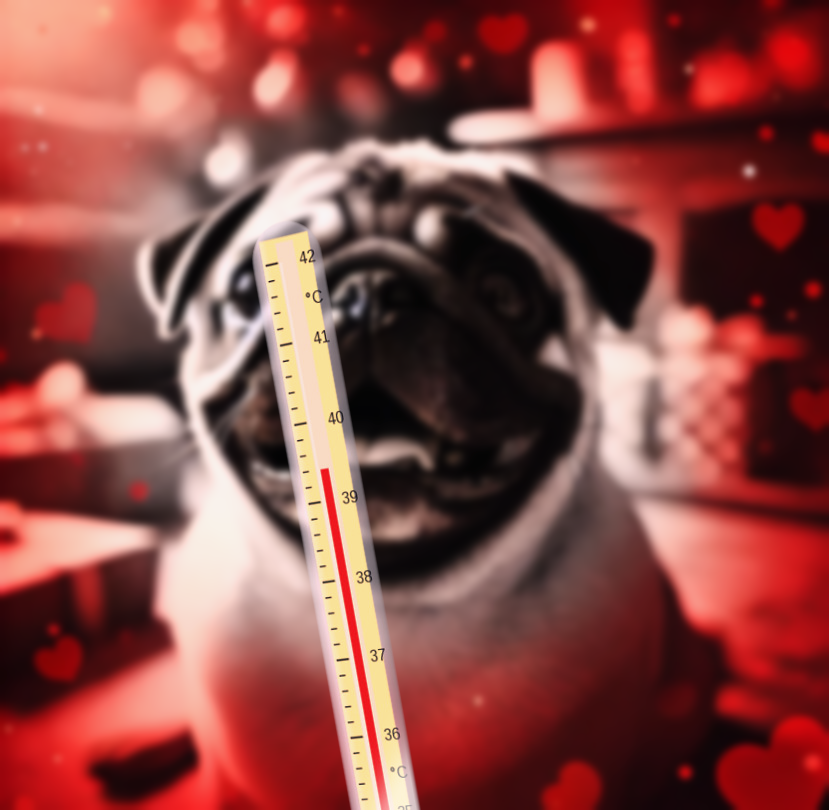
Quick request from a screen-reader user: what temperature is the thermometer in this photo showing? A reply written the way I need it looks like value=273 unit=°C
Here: value=39.4 unit=°C
